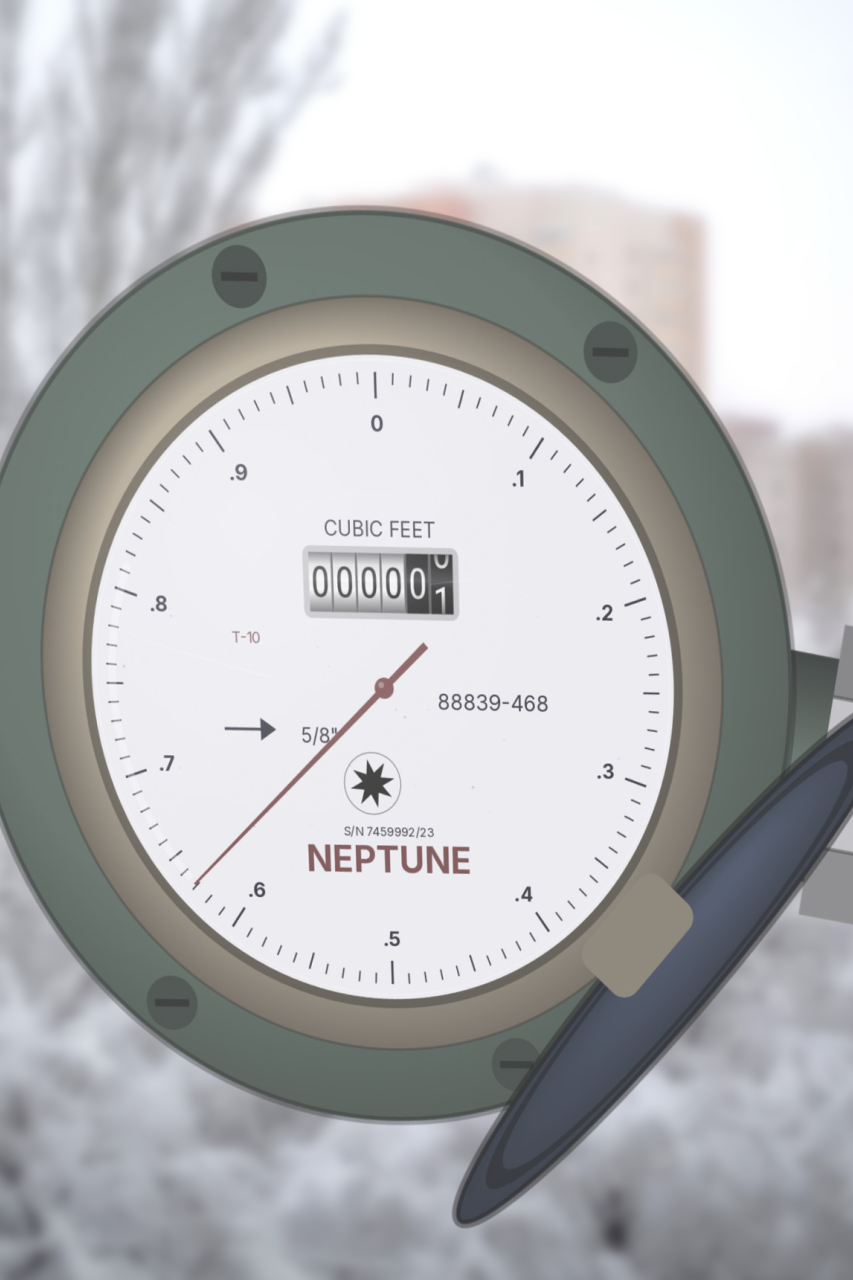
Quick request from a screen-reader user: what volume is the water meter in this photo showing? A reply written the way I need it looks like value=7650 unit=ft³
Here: value=0.63 unit=ft³
